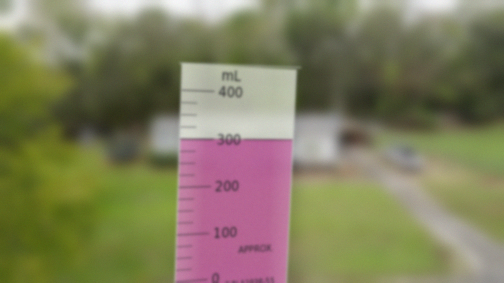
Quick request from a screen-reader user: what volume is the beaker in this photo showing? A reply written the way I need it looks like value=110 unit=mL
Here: value=300 unit=mL
